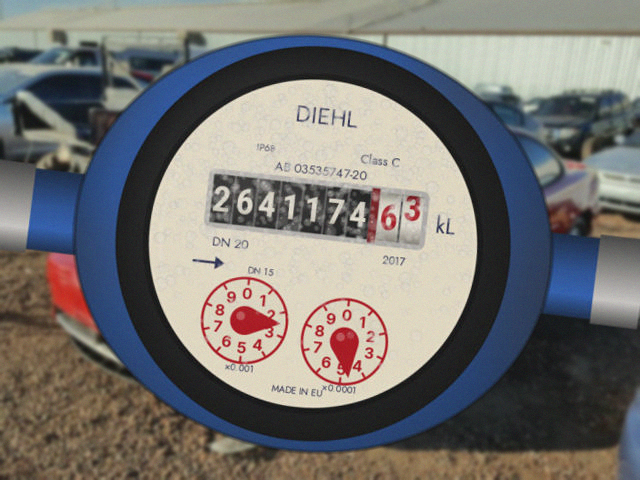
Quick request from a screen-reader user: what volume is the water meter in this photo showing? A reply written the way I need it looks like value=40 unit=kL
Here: value=2641174.6324 unit=kL
